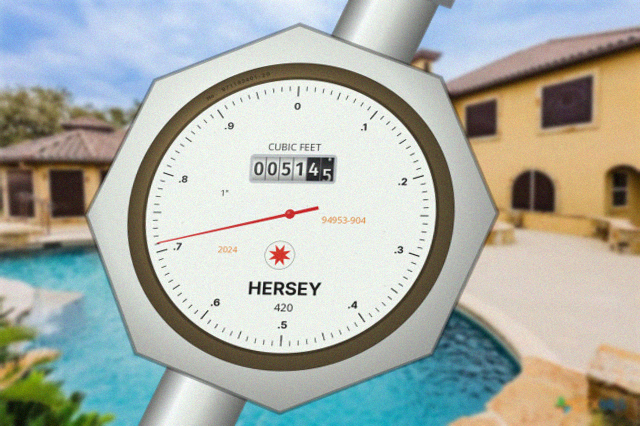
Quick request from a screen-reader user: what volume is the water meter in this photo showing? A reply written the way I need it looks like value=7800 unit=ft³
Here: value=5144.71 unit=ft³
